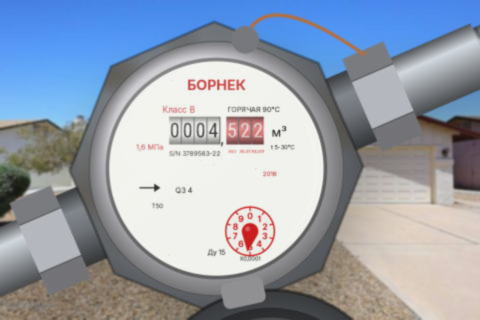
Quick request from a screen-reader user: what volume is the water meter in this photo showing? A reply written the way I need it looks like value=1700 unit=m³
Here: value=4.5225 unit=m³
